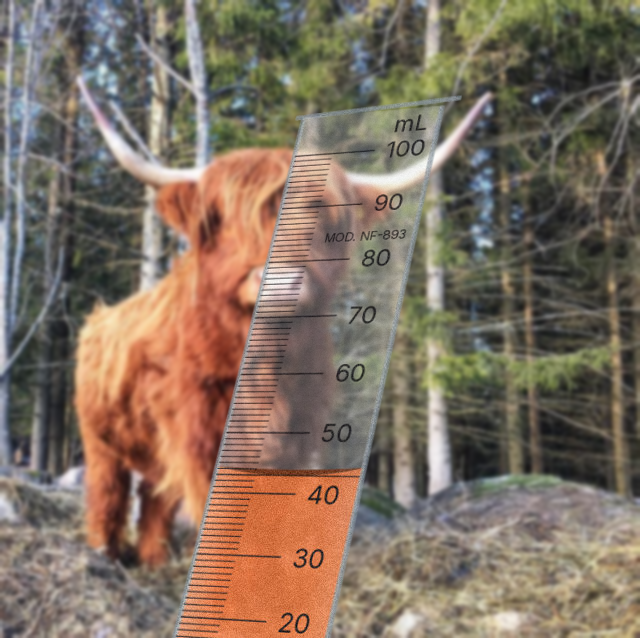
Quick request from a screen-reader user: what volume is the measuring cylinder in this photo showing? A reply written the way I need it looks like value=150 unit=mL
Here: value=43 unit=mL
